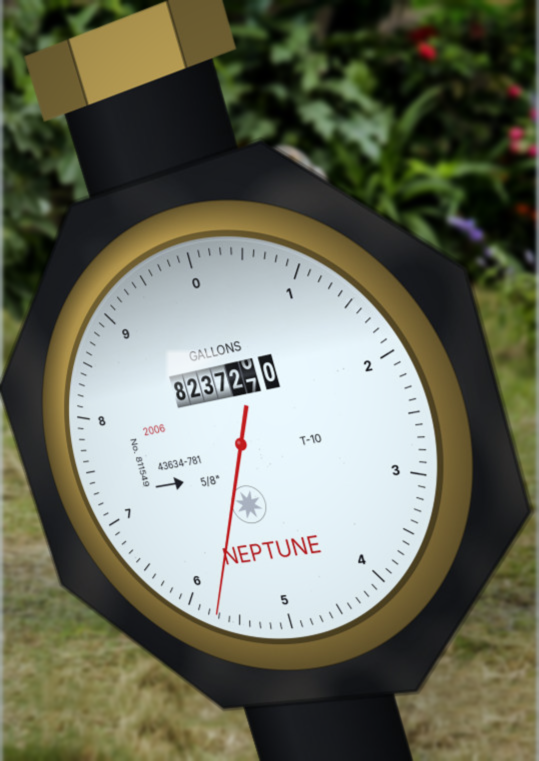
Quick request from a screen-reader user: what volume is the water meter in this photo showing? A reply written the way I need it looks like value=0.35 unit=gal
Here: value=8237265.7 unit=gal
